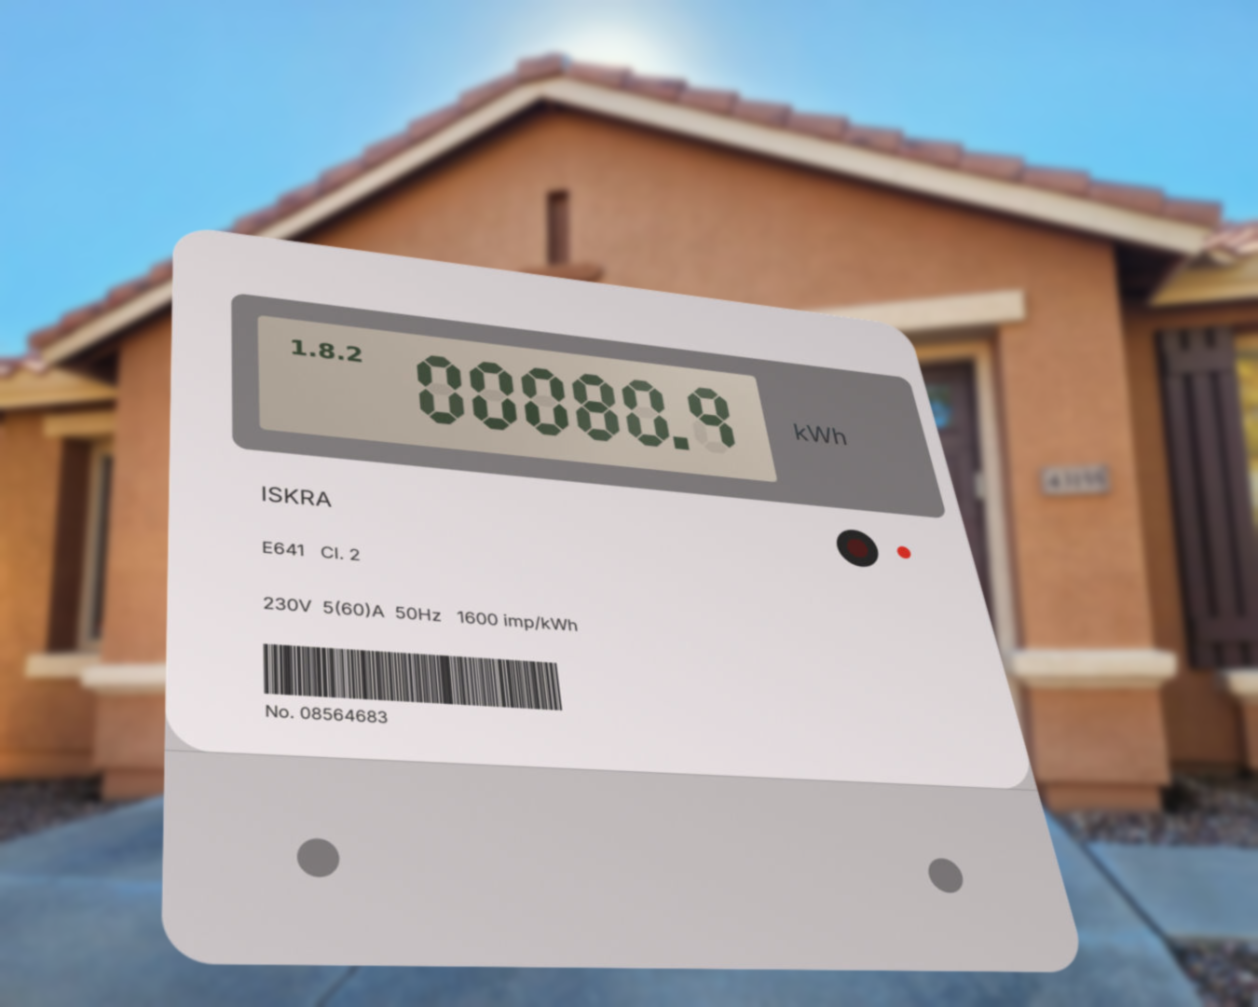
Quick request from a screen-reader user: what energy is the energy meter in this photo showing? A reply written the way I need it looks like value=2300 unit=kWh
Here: value=80.9 unit=kWh
